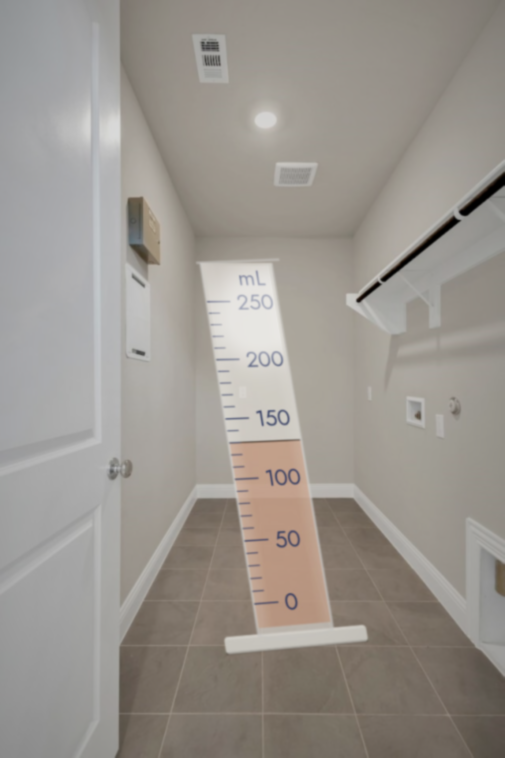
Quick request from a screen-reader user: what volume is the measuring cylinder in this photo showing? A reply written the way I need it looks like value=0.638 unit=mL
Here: value=130 unit=mL
